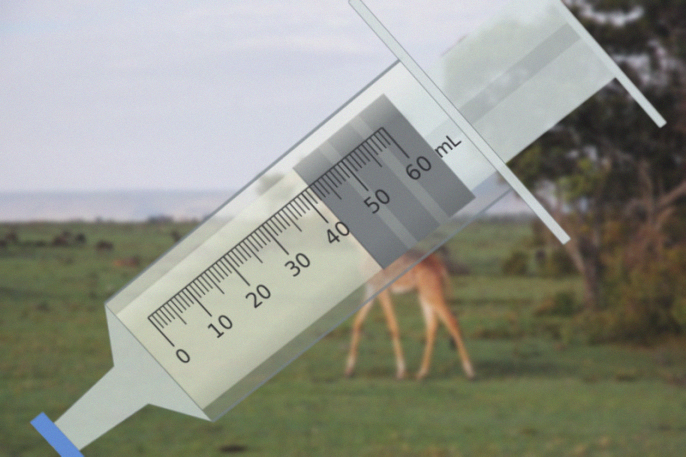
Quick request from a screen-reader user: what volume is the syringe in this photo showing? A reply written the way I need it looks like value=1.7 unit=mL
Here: value=42 unit=mL
